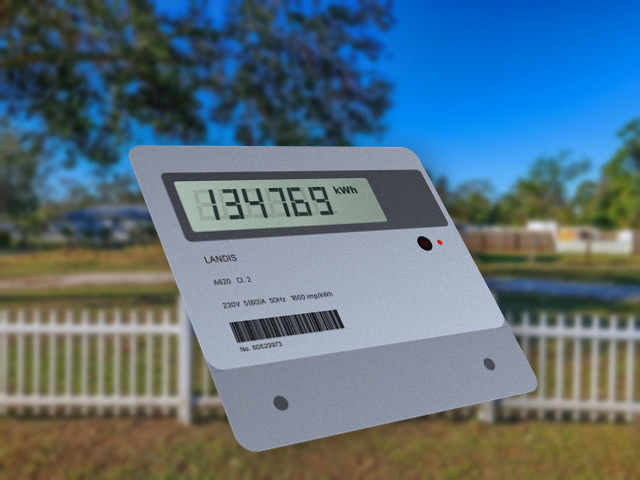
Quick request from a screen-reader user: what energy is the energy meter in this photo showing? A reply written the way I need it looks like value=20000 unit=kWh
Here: value=134769 unit=kWh
